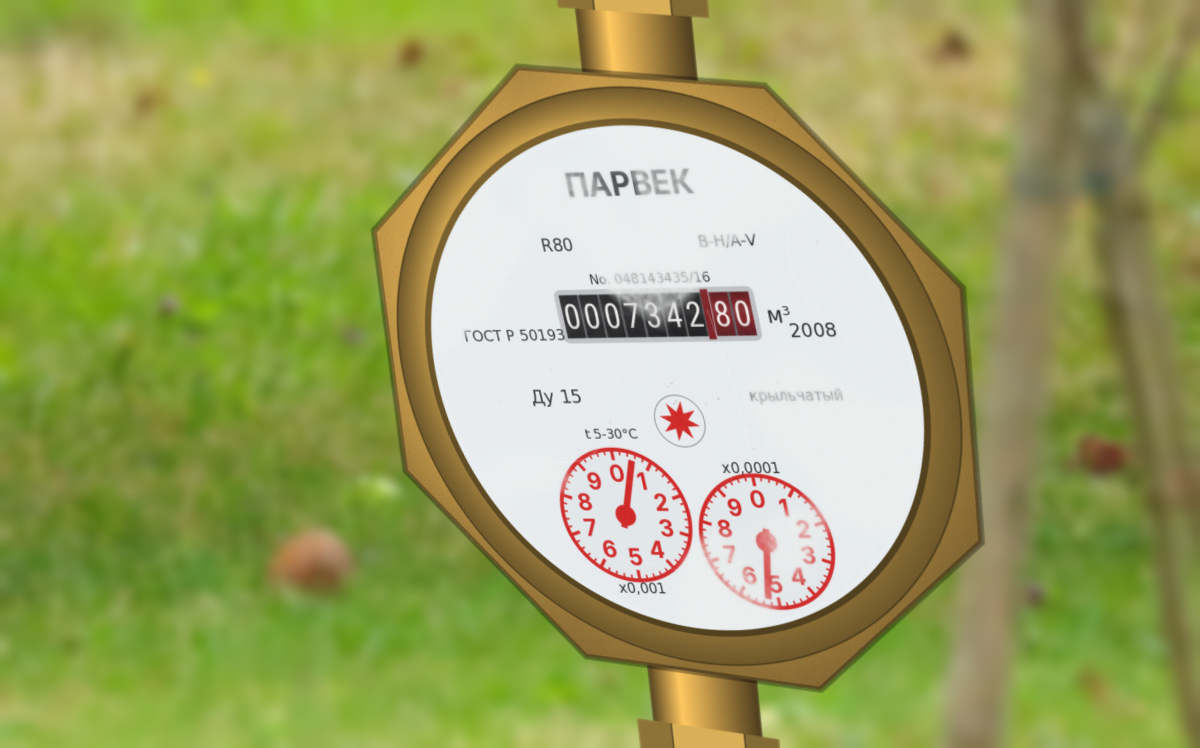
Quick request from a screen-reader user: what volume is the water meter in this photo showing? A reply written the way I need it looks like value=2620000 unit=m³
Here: value=7342.8005 unit=m³
